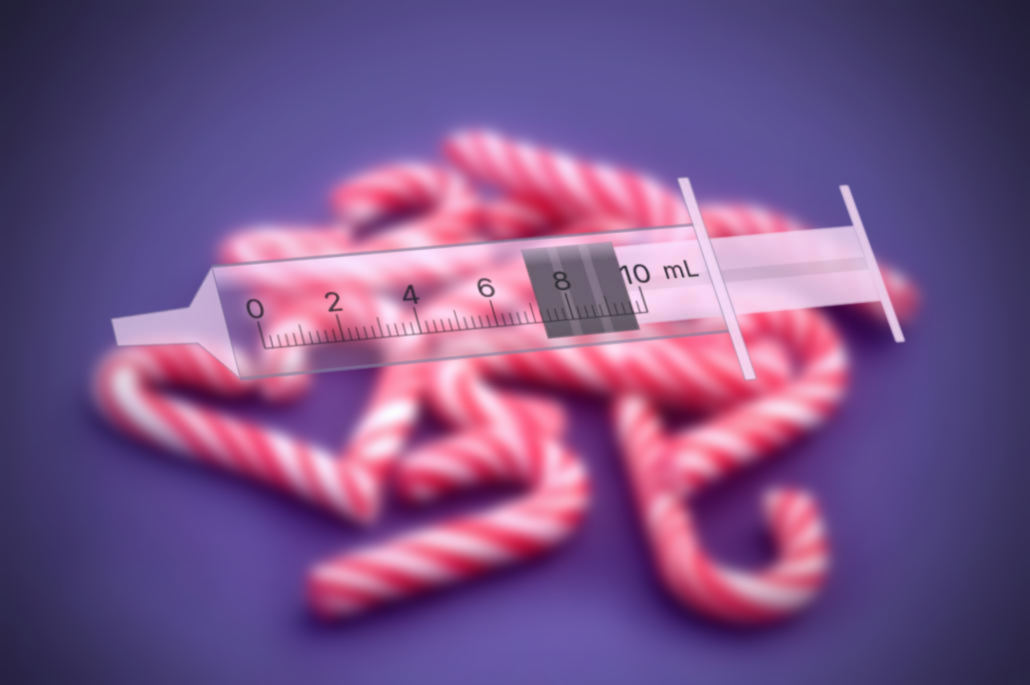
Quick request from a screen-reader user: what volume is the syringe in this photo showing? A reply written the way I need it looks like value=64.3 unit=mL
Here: value=7.2 unit=mL
